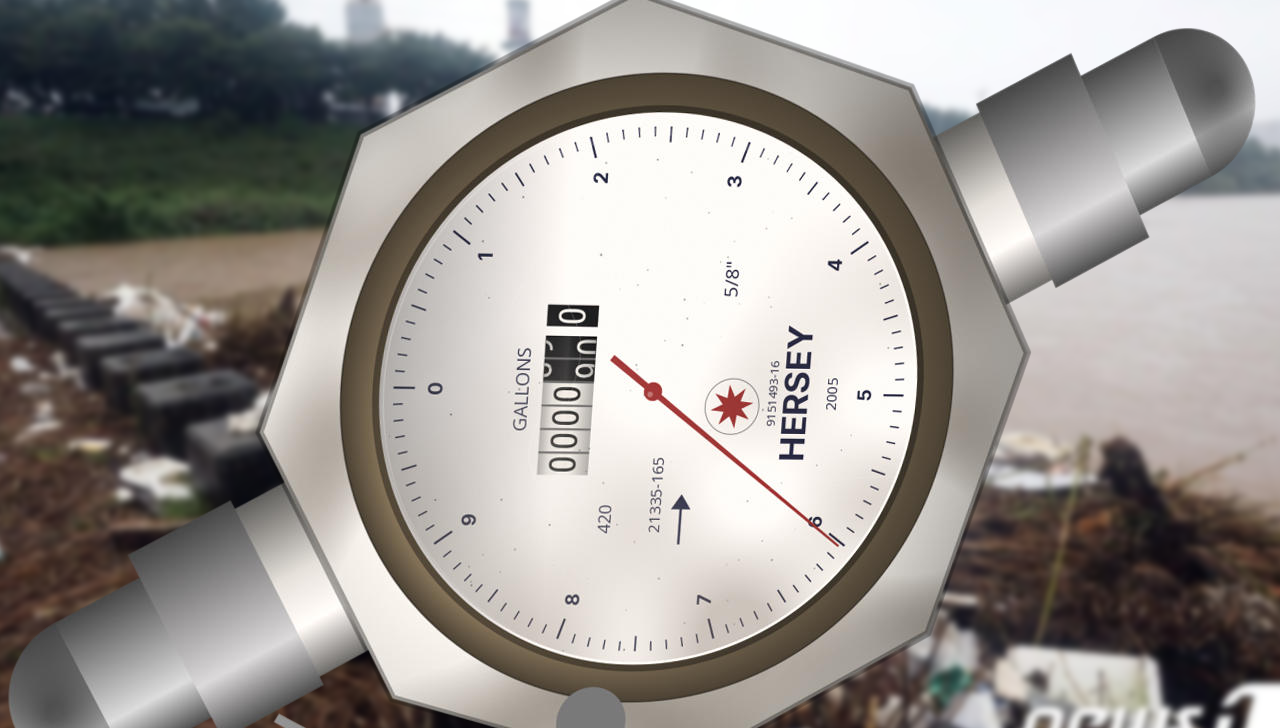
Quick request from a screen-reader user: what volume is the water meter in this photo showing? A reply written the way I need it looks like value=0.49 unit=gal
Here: value=896.0 unit=gal
